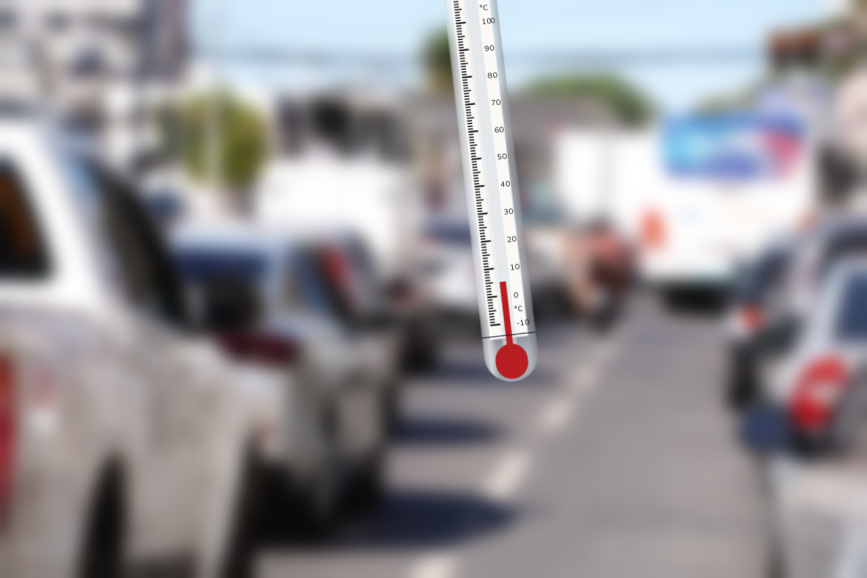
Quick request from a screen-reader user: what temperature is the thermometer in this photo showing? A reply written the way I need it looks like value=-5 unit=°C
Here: value=5 unit=°C
